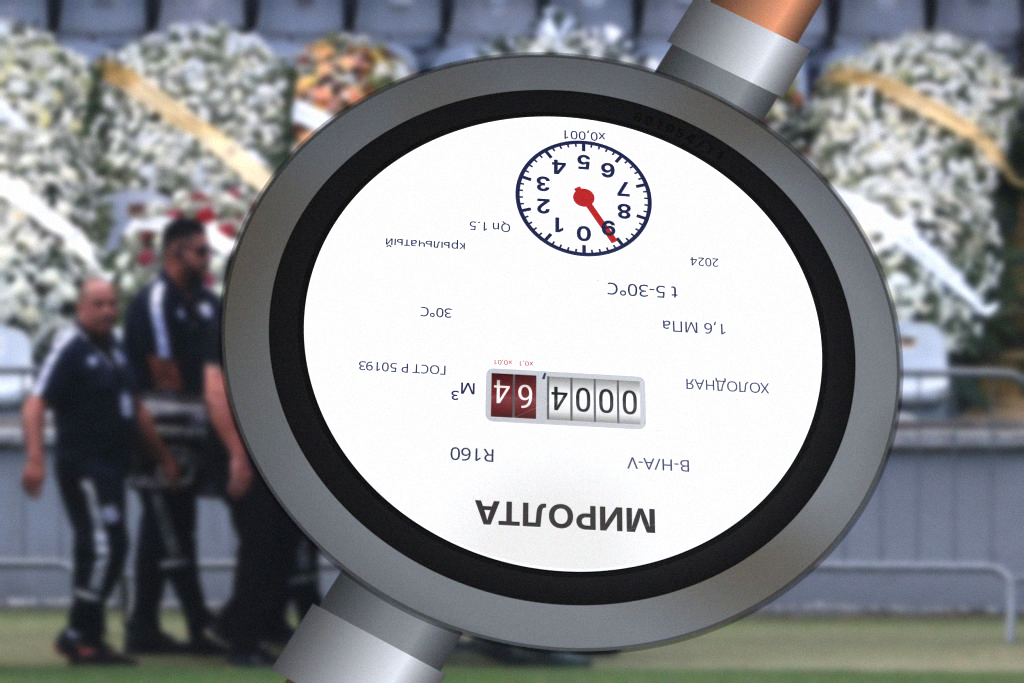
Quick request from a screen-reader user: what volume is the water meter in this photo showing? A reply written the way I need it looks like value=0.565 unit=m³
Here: value=4.639 unit=m³
